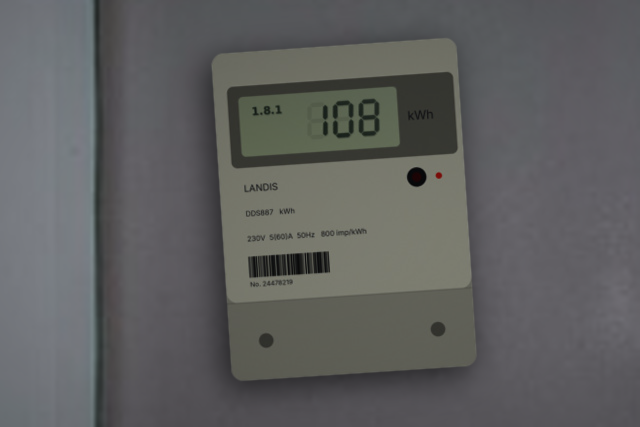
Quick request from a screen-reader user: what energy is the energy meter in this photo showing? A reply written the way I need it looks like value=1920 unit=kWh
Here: value=108 unit=kWh
